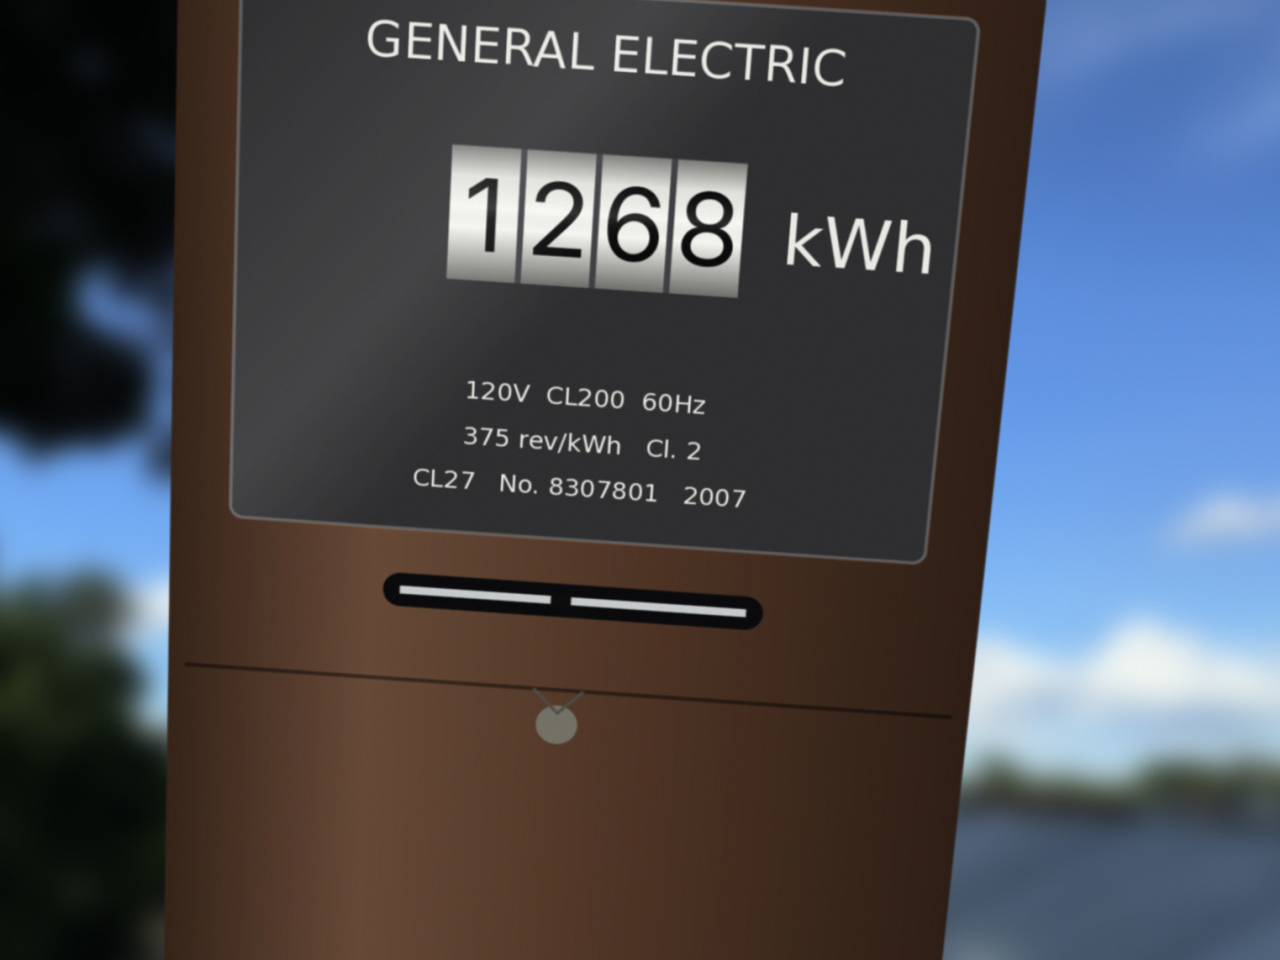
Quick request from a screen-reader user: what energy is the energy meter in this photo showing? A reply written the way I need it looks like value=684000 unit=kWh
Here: value=1268 unit=kWh
